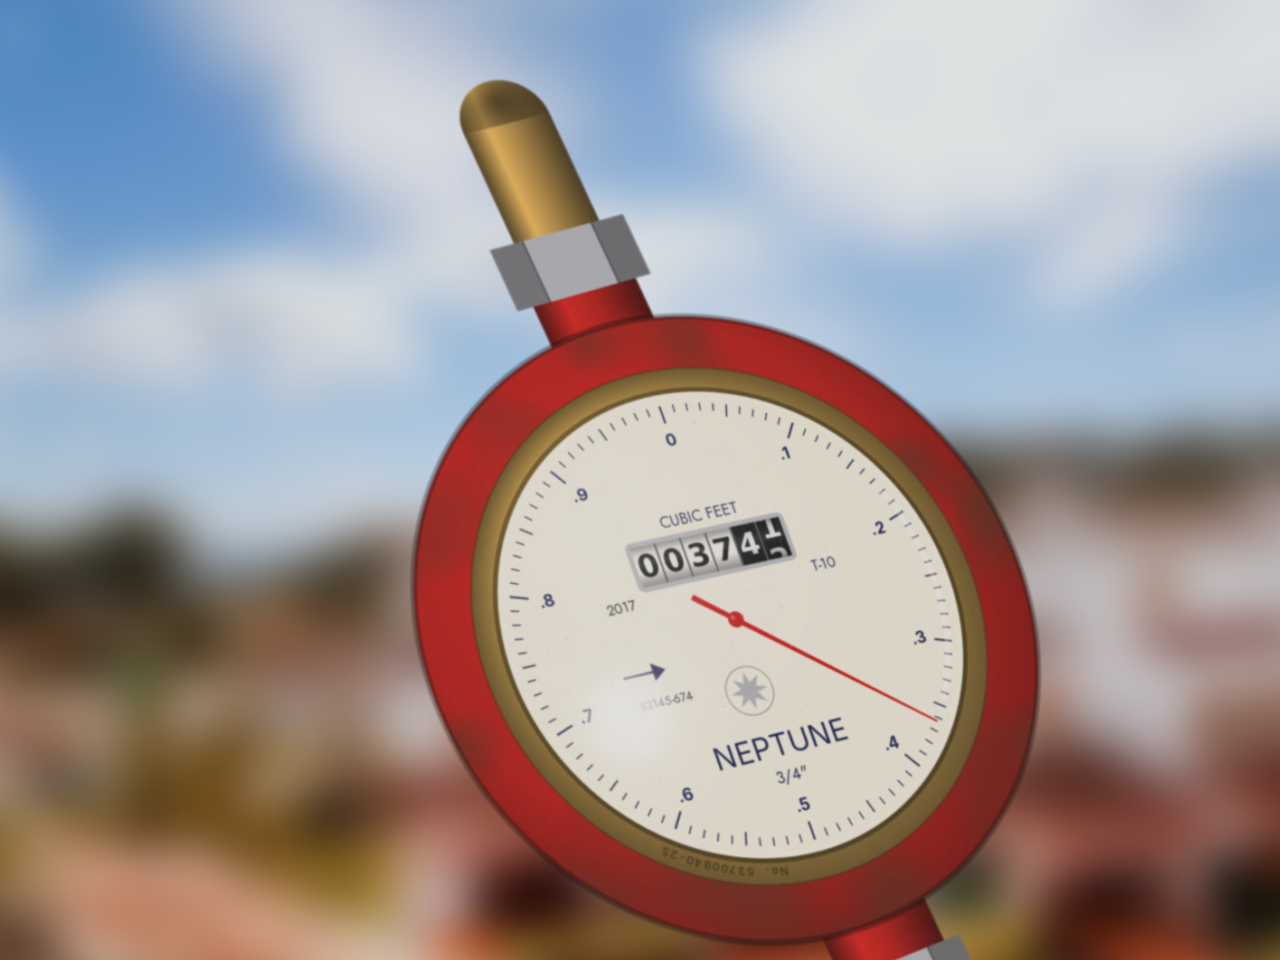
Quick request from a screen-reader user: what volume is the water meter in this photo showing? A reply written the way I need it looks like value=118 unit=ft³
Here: value=3741.36 unit=ft³
